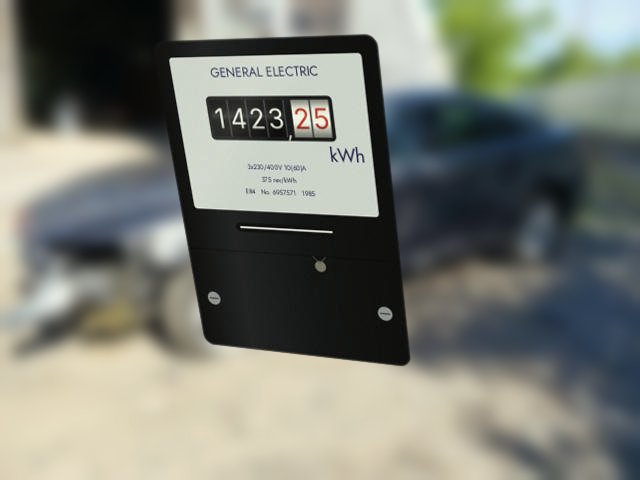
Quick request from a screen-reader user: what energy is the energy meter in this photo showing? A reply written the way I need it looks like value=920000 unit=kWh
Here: value=1423.25 unit=kWh
